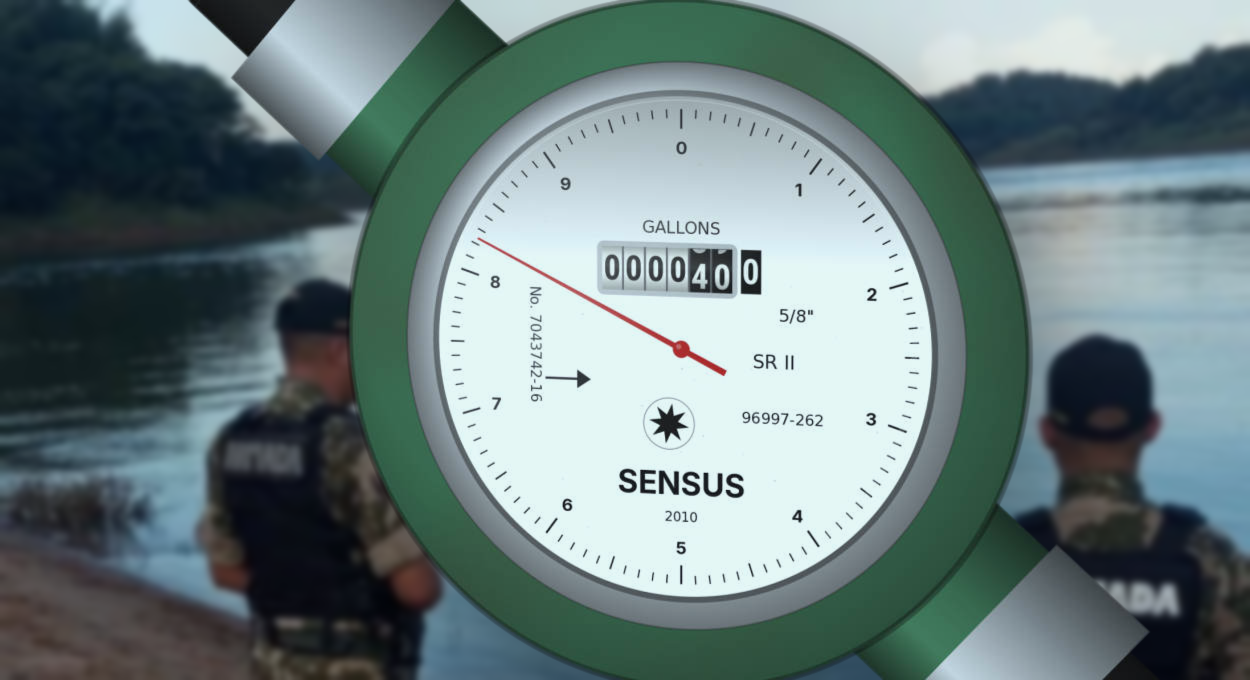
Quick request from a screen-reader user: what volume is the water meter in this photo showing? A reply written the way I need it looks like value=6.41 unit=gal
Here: value=398.2 unit=gal
